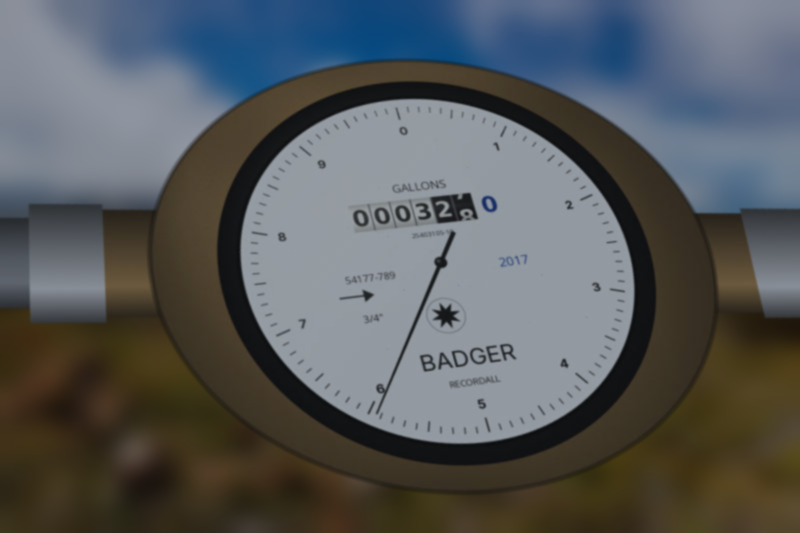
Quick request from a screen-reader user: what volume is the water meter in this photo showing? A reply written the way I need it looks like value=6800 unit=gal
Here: value=3275.9 unit=gal
